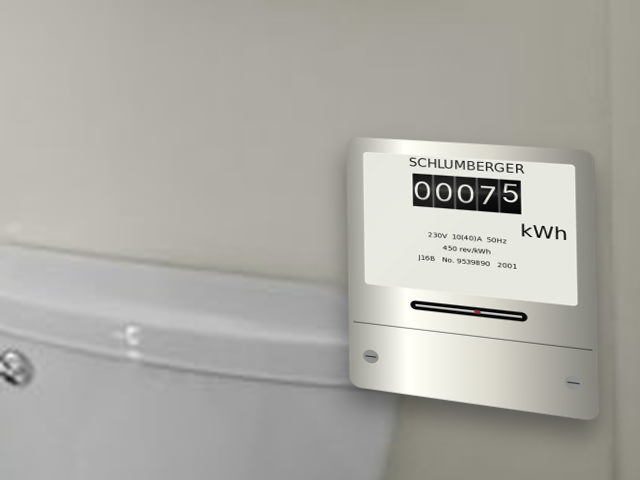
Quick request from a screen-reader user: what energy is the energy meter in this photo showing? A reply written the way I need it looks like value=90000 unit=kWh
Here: value=75 unit=kWh
